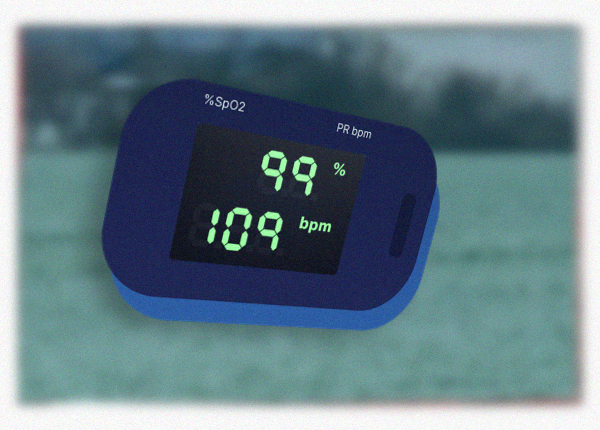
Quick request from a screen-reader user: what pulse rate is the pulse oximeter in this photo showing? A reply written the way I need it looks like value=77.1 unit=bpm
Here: value=109 unit=bpm
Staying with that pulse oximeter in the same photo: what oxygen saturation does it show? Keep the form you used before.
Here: value=99 unit=%
